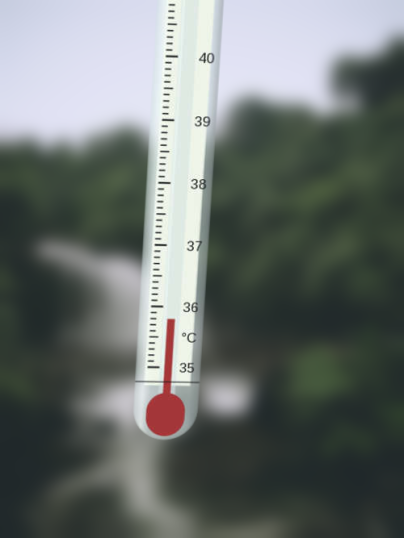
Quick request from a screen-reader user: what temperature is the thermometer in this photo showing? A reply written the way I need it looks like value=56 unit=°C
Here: value=35.8 unit=°C
